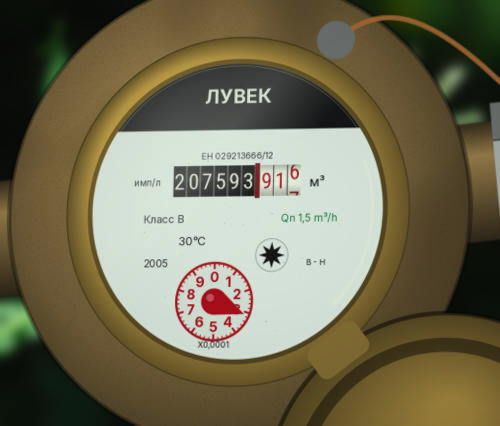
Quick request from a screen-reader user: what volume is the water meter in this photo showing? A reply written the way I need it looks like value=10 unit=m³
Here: value=207593.9163 unit=m³
